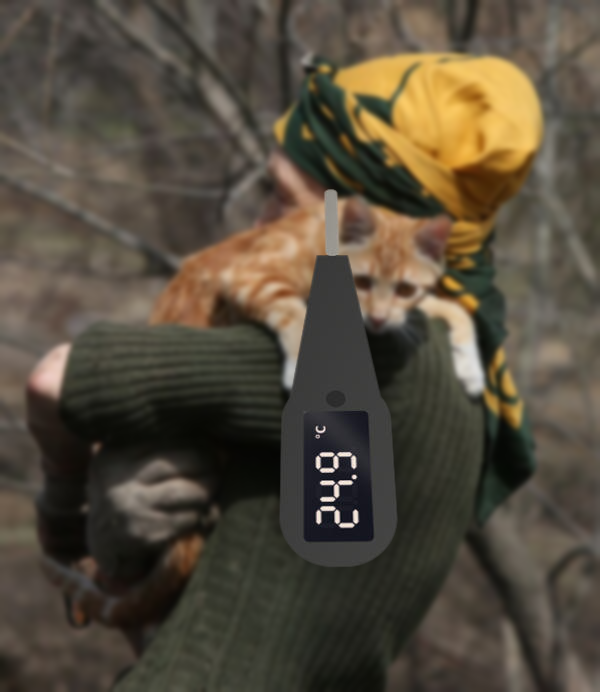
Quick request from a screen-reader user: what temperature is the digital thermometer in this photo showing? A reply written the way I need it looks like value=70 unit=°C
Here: value=24.9 unit=°C
